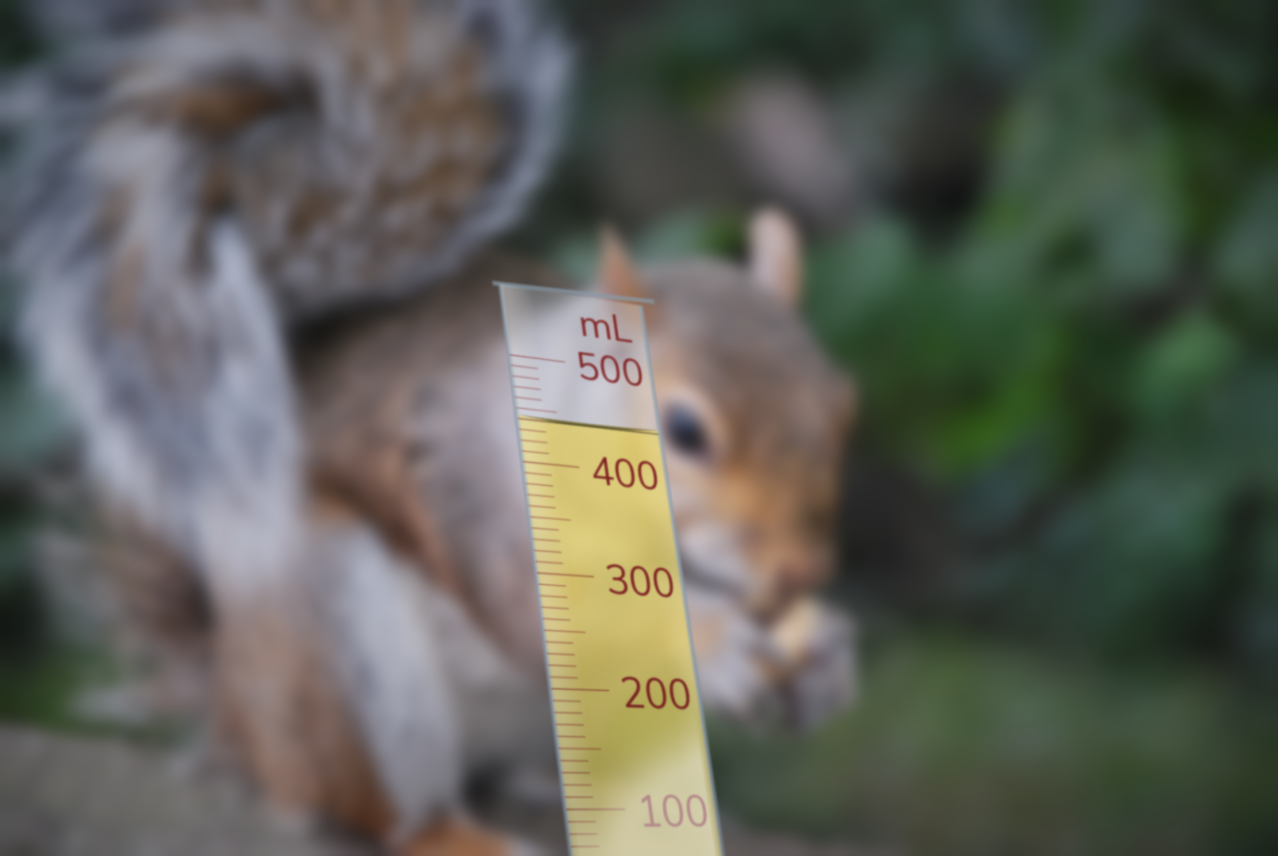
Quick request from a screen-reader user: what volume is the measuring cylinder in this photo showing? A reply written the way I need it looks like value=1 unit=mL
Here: value=440 unit=mL
